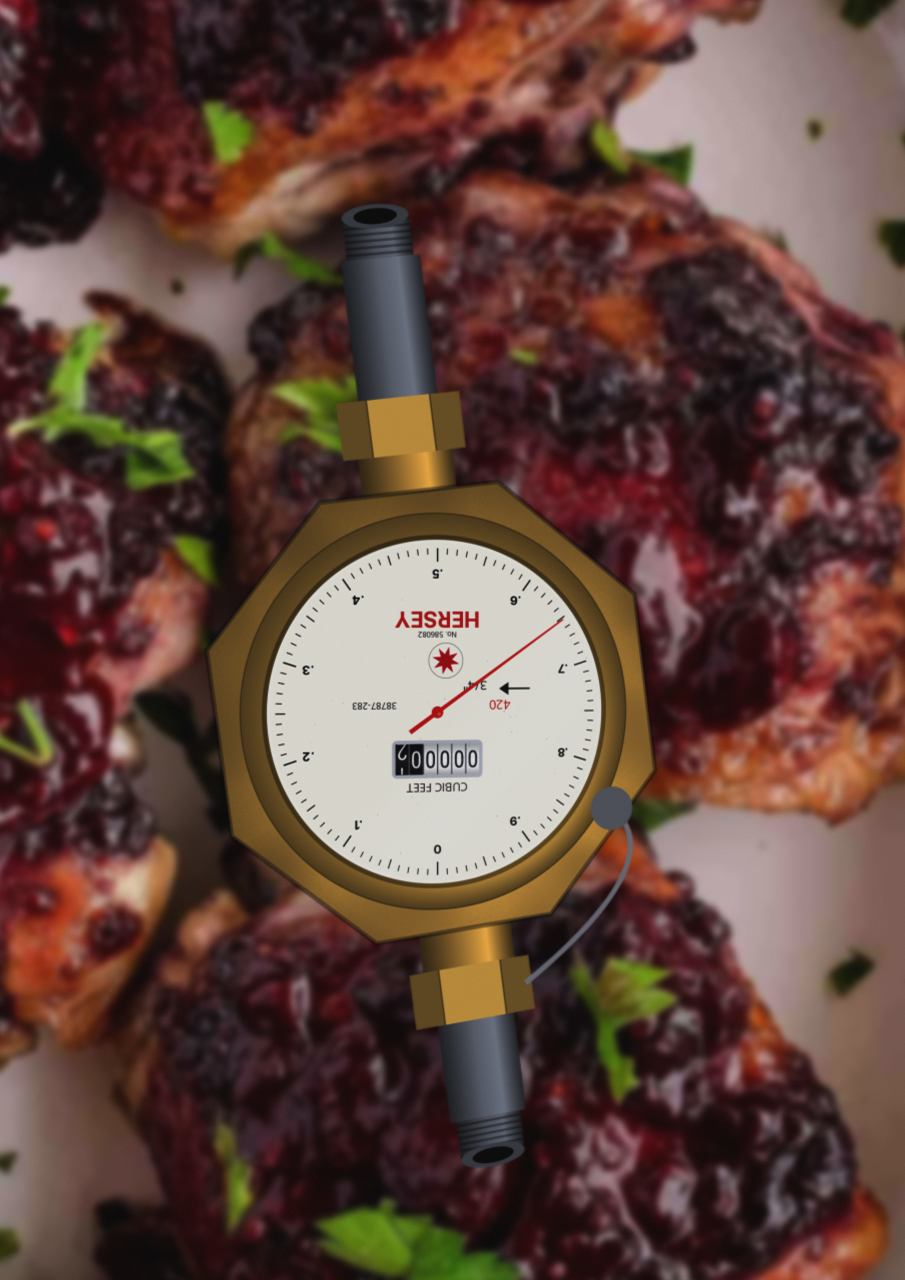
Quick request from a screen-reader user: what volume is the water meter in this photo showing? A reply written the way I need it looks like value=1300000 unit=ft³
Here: value=1.65 unit=ft³
